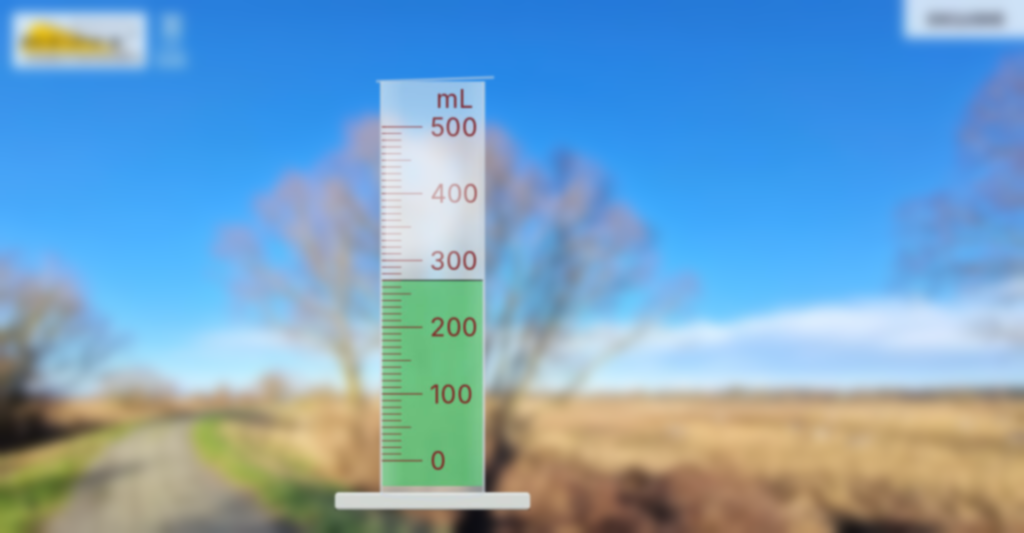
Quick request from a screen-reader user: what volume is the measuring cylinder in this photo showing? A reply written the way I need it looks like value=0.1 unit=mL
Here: value=270 unit=mL
